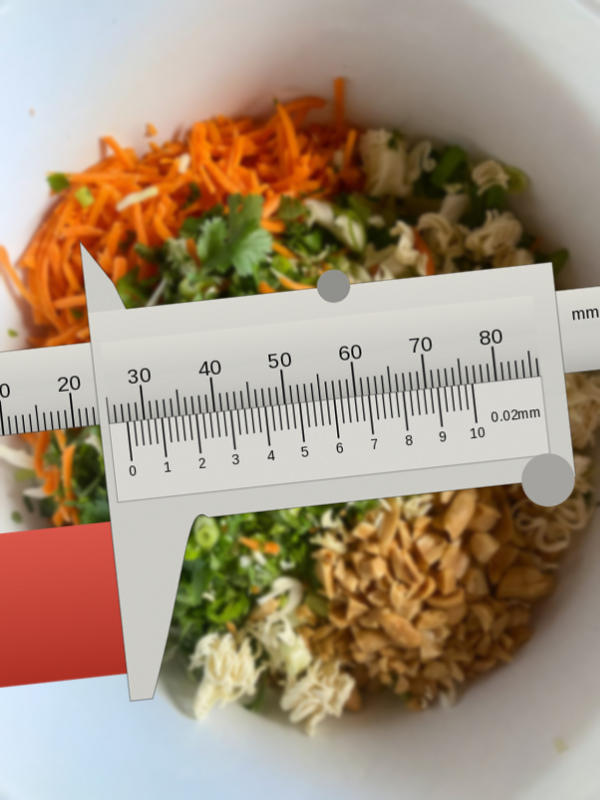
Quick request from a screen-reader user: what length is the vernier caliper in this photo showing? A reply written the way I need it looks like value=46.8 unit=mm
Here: value=27.6 unit=mm
